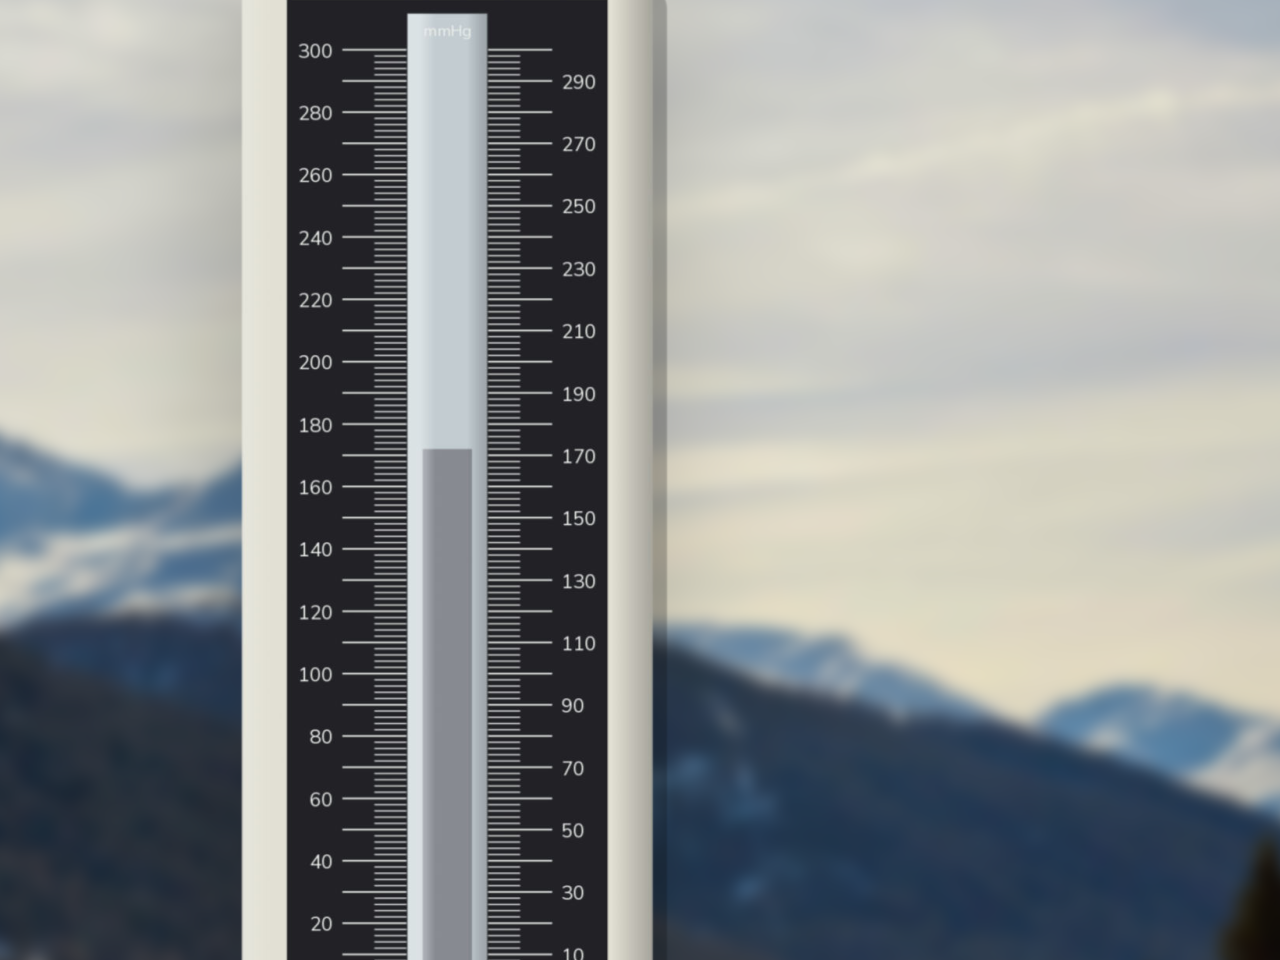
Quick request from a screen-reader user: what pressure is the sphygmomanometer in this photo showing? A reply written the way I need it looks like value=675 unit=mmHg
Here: value=172 unit=mmHg
